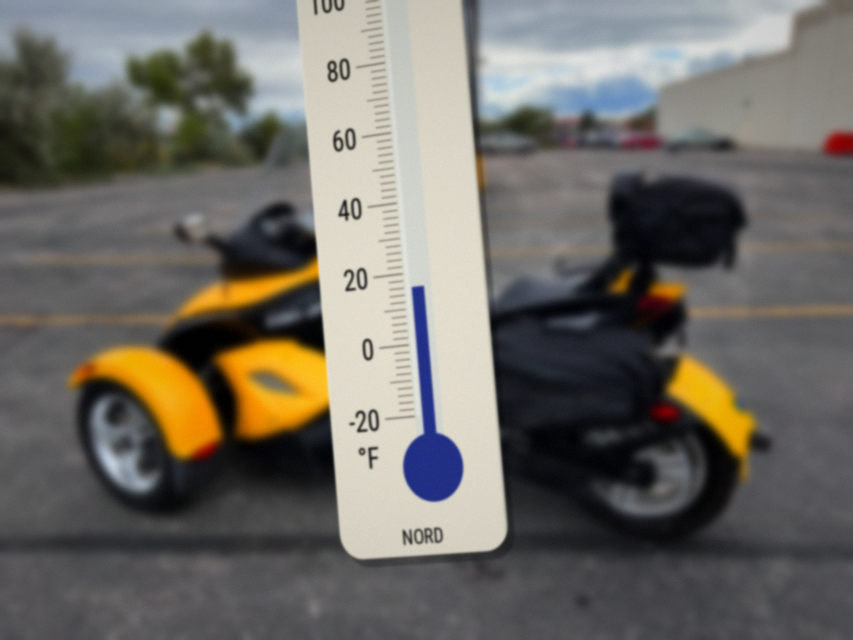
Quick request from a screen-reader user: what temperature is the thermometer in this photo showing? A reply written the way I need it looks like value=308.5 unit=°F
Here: value=16 unit=°F
